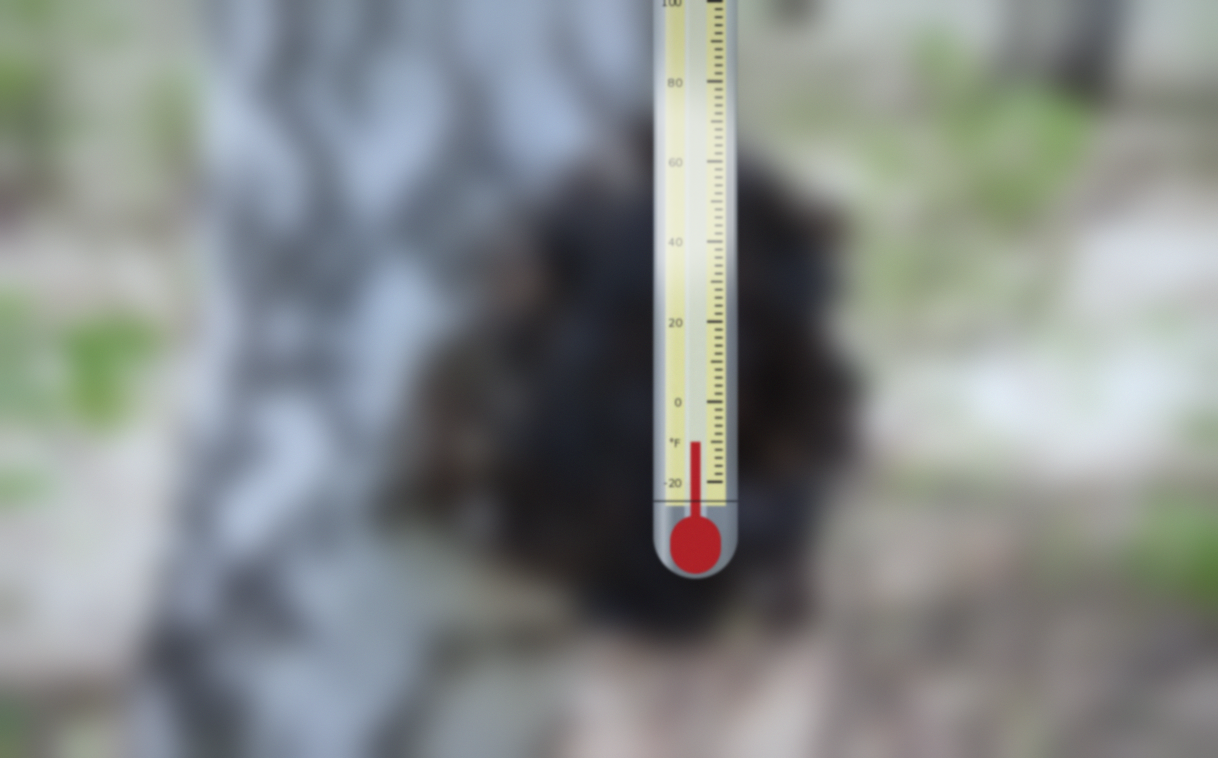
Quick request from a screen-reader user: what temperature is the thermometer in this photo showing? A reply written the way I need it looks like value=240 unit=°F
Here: value=-10 unit=°F
